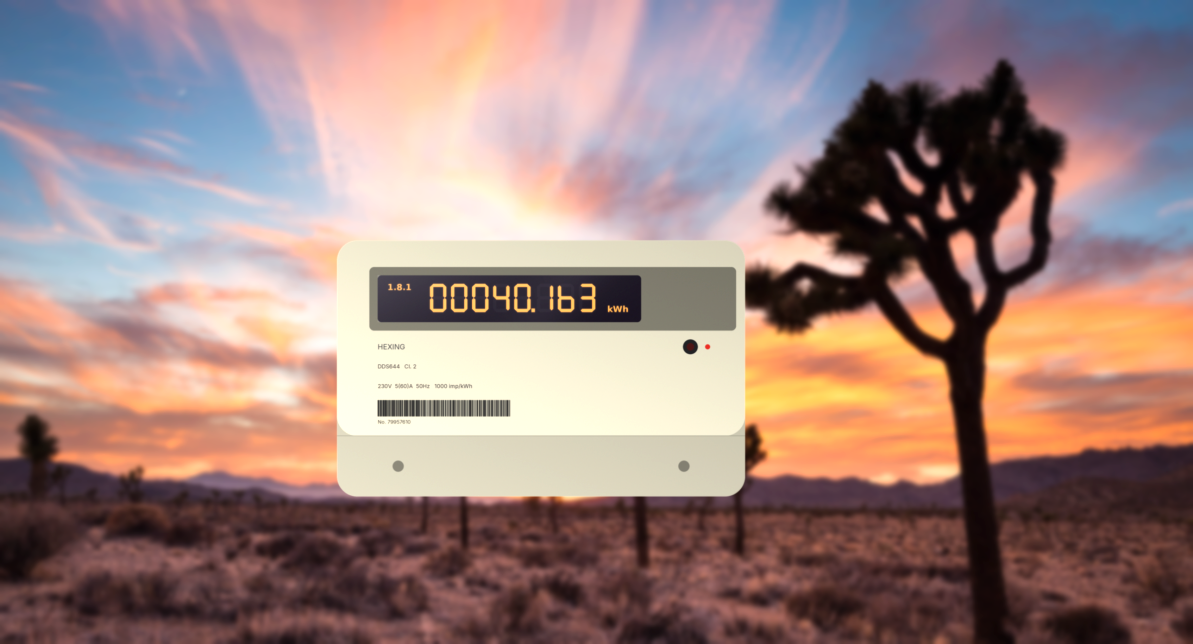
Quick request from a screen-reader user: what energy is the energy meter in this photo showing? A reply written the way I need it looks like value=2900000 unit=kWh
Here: value=40.163 unit=kWh
